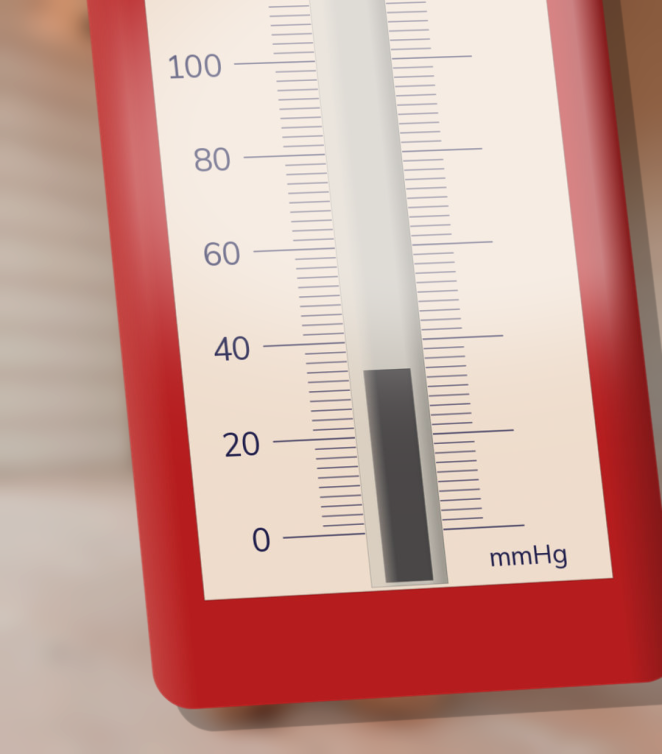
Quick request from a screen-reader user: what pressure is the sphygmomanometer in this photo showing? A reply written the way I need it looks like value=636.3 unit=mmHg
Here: value=34 unit=mmHg
